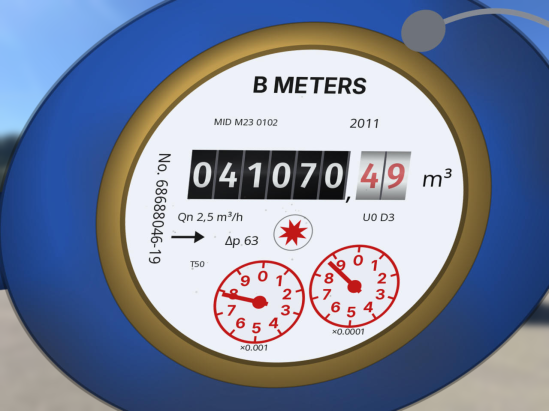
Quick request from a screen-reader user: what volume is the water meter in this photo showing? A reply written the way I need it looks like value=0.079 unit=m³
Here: value=41070.4978 unit=m³
